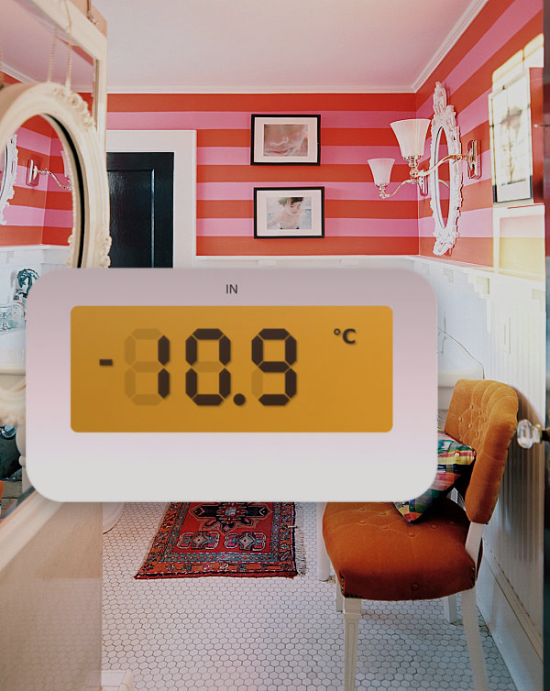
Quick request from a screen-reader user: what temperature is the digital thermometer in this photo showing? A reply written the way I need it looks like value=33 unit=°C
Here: value=-10.9 unit=°C
